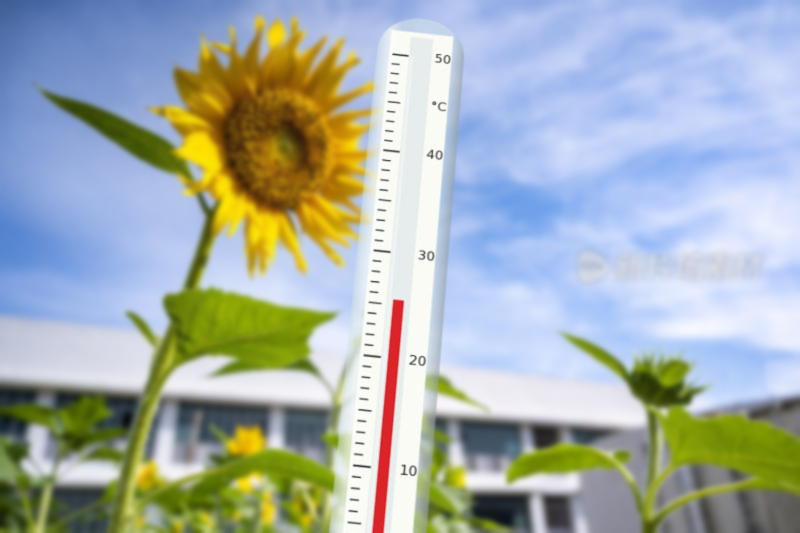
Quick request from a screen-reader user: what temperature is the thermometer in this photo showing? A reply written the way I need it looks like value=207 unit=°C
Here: value=25.5 unit=°C
